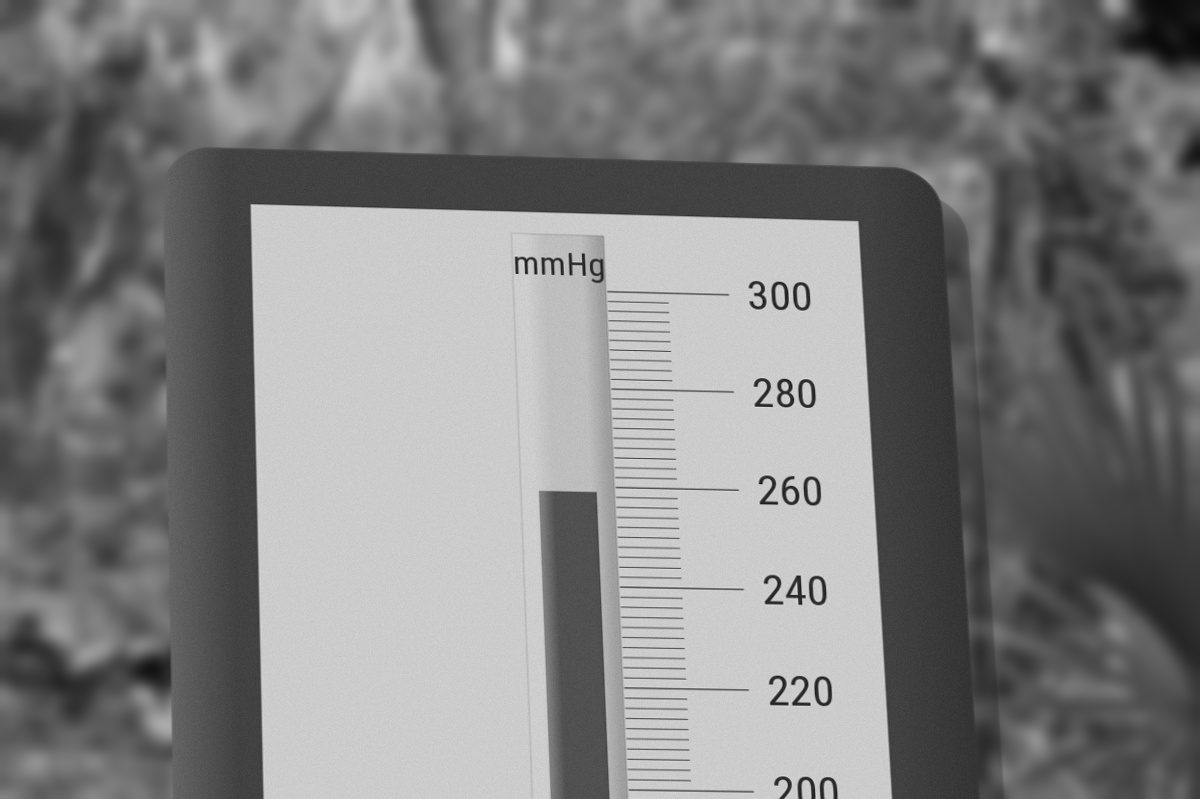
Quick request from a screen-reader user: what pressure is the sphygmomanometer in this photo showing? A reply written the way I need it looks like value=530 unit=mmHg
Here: value=259 unit=mmHg
